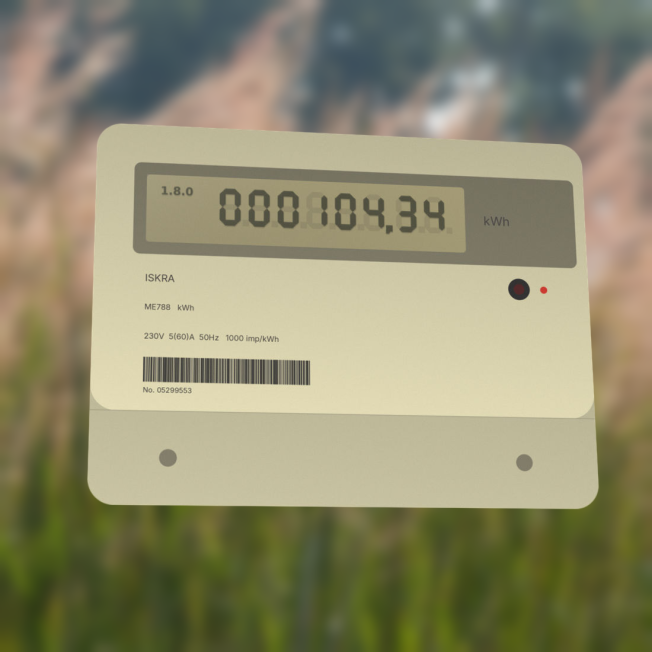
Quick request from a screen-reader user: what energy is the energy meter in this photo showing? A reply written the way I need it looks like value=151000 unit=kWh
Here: value=104.34 unit=kWh
